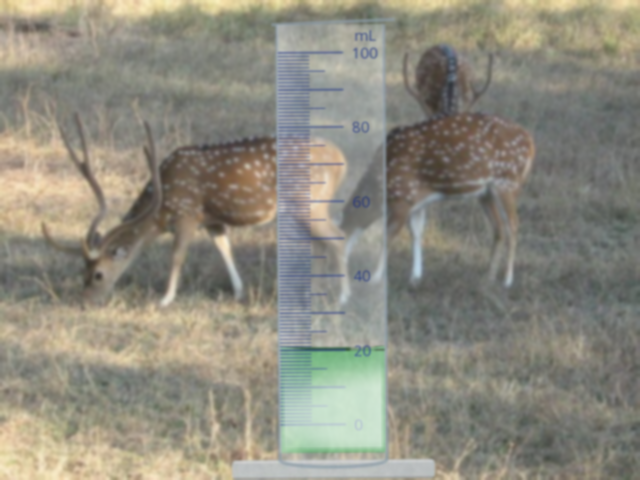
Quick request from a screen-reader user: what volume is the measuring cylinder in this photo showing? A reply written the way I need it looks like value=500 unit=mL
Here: value=20 unit=mL
